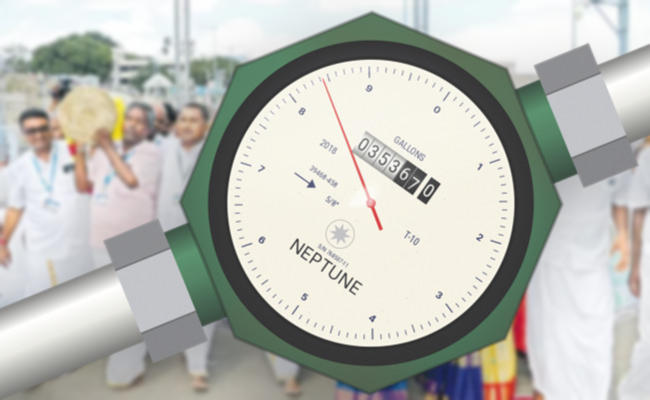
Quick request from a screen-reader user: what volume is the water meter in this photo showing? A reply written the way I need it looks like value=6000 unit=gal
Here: value=353668.4 unit=gal
